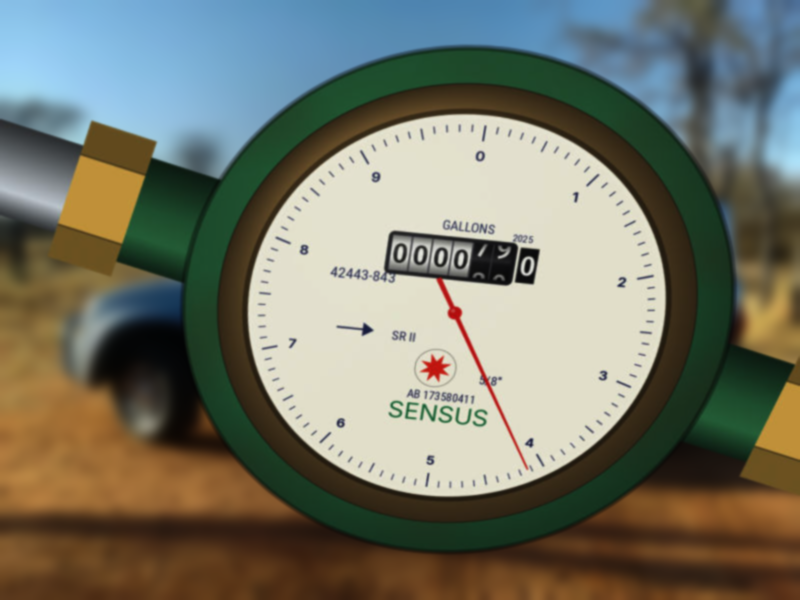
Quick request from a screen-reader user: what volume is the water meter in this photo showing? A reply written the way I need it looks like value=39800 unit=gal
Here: value=794.1 unit=gal
